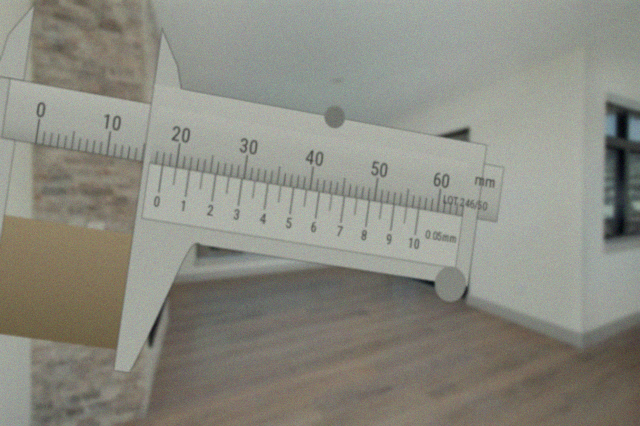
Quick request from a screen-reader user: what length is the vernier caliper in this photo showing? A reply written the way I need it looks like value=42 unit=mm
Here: value=18.0 unit=mm
